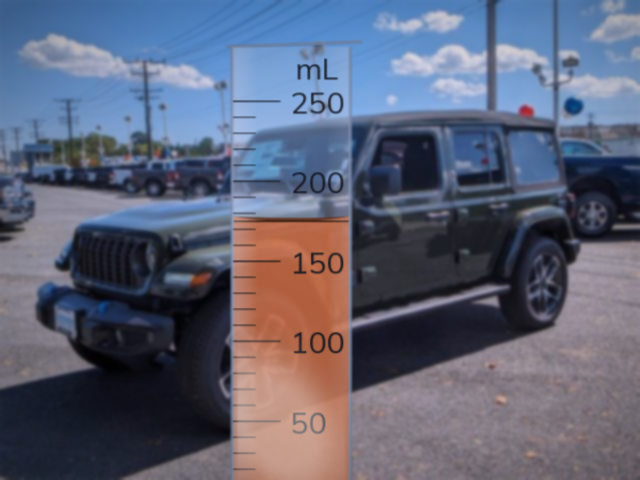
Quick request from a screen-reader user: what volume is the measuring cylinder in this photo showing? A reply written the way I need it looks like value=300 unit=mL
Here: value=175 unit=mL
